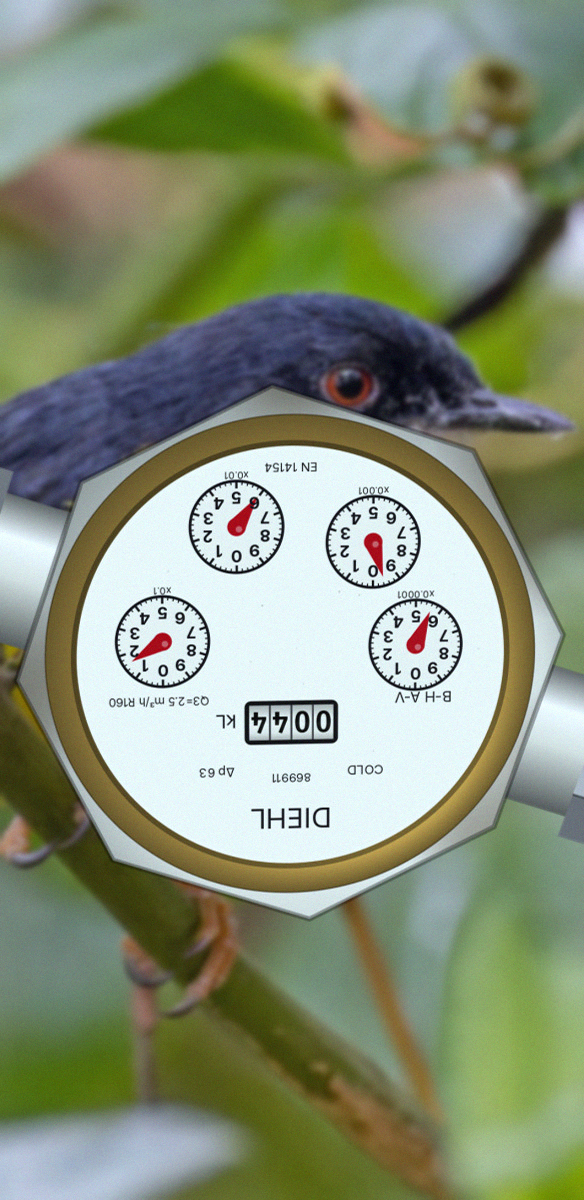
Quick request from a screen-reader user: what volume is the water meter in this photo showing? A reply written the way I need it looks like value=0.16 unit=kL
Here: value=44.1595 unit=kL
